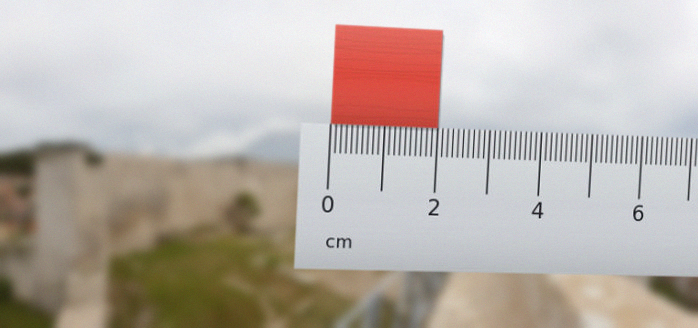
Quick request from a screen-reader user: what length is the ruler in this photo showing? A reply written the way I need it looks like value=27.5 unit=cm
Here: value=2 unit=cm
